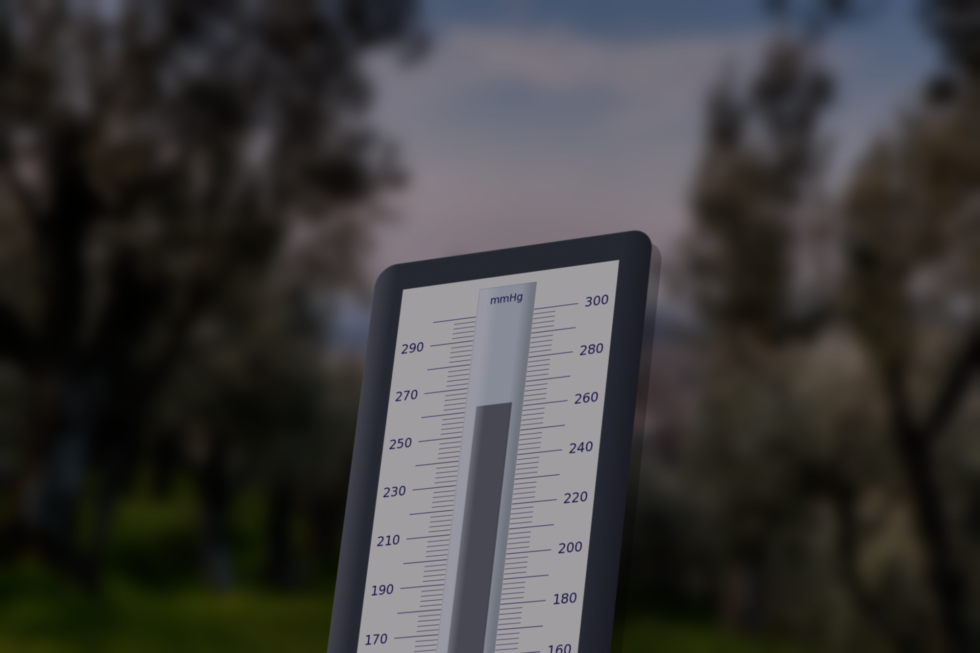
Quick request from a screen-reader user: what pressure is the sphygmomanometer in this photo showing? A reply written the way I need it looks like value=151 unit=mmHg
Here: value=262 unit=mmHg
